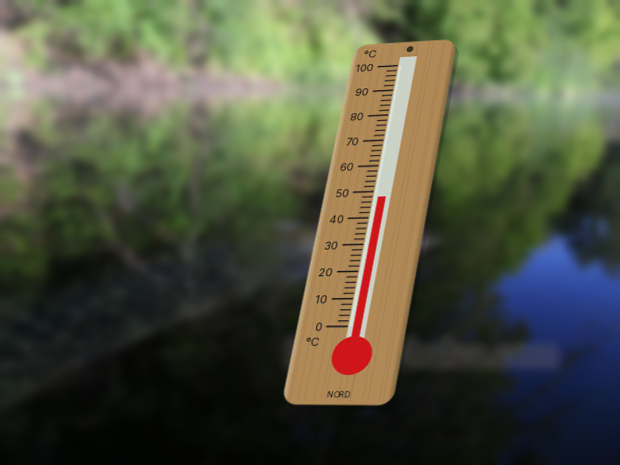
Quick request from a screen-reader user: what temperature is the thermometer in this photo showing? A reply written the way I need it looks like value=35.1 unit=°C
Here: value=48 unit=°C
